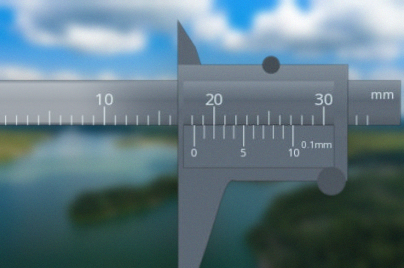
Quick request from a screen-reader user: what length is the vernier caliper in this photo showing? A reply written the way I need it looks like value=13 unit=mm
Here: value=18.2 unit=mm
